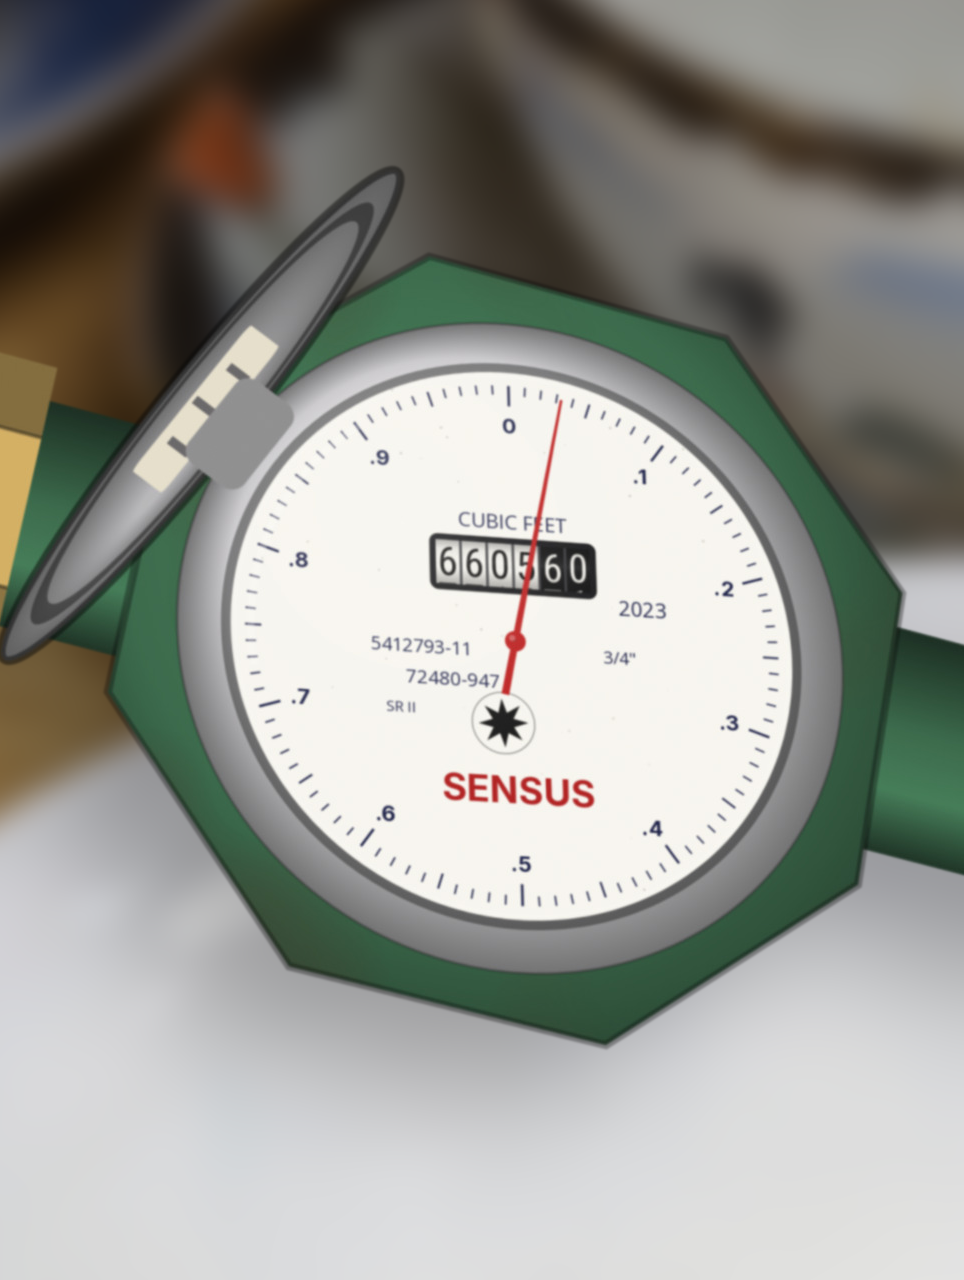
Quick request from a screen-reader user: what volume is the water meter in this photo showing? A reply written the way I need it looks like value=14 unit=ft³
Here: value=660560.03 unit=ft³
